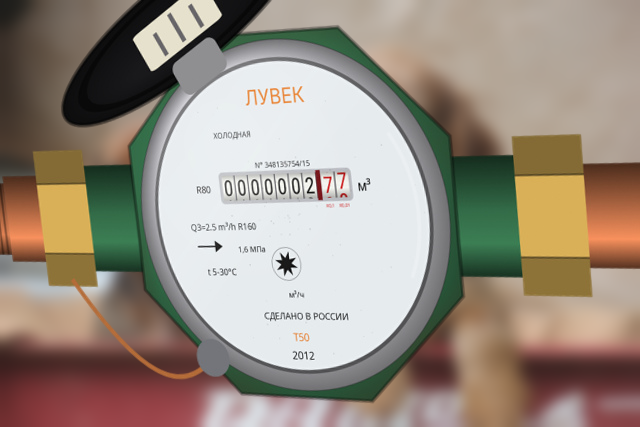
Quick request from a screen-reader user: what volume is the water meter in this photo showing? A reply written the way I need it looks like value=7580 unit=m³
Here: value=2.77 unit=m³
